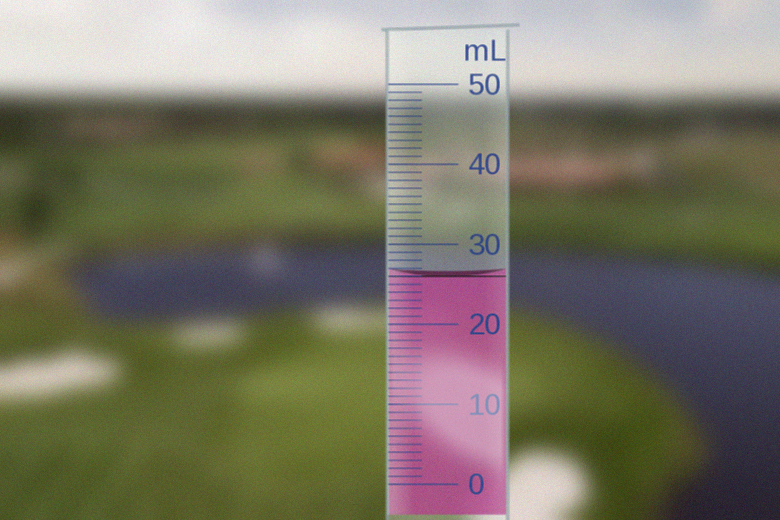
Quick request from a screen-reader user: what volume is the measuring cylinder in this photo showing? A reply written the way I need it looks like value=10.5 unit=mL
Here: value=26 unit=mL
